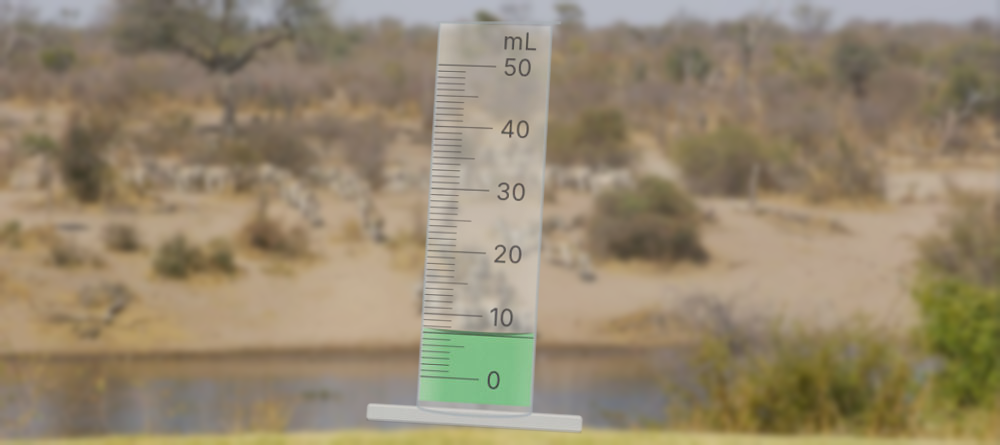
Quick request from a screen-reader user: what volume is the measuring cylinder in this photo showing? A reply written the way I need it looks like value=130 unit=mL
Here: value=7 unit=mL
